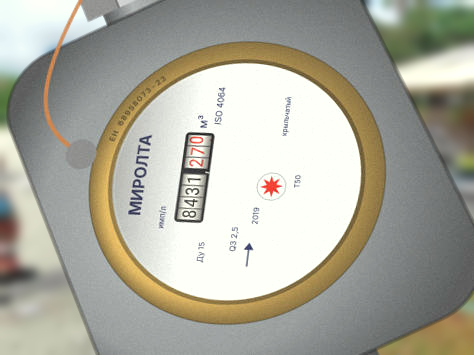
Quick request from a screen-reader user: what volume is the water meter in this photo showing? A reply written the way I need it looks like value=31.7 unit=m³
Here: value=8431.270 unit=m³
